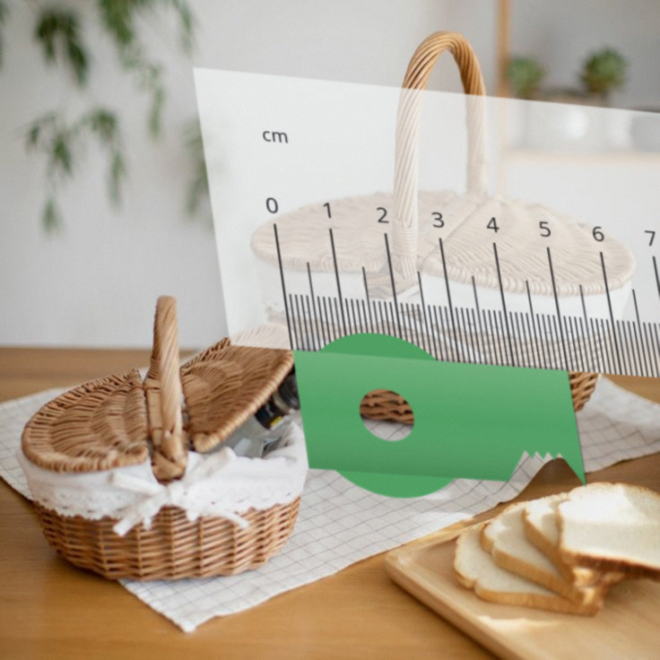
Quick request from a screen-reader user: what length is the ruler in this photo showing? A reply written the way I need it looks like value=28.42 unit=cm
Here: value=5 unit=cm
